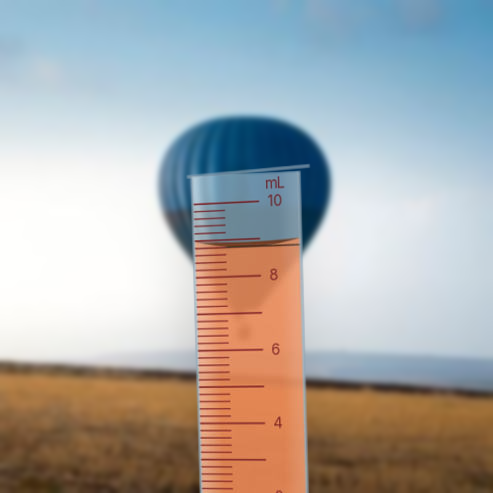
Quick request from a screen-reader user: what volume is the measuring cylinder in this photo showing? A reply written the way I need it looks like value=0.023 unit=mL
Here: value=8.8 unit=mL
